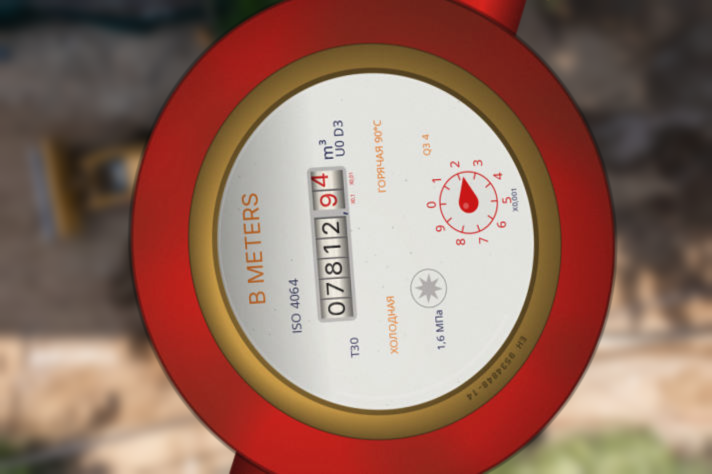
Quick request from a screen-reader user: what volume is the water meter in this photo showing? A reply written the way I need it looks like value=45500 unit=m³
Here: value=7812.942 unit=m³
